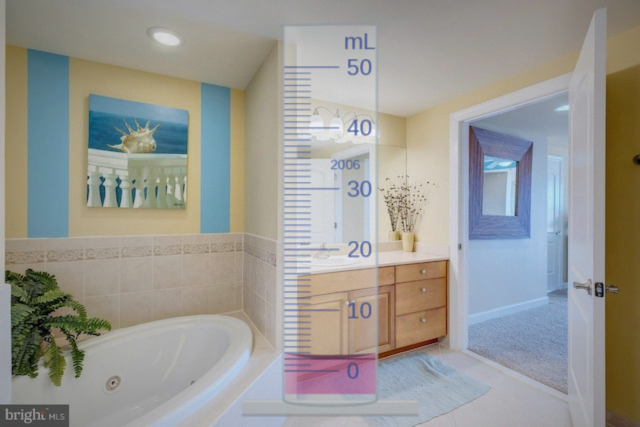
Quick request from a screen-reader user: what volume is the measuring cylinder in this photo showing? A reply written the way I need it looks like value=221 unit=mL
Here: value=2 unit=mL
